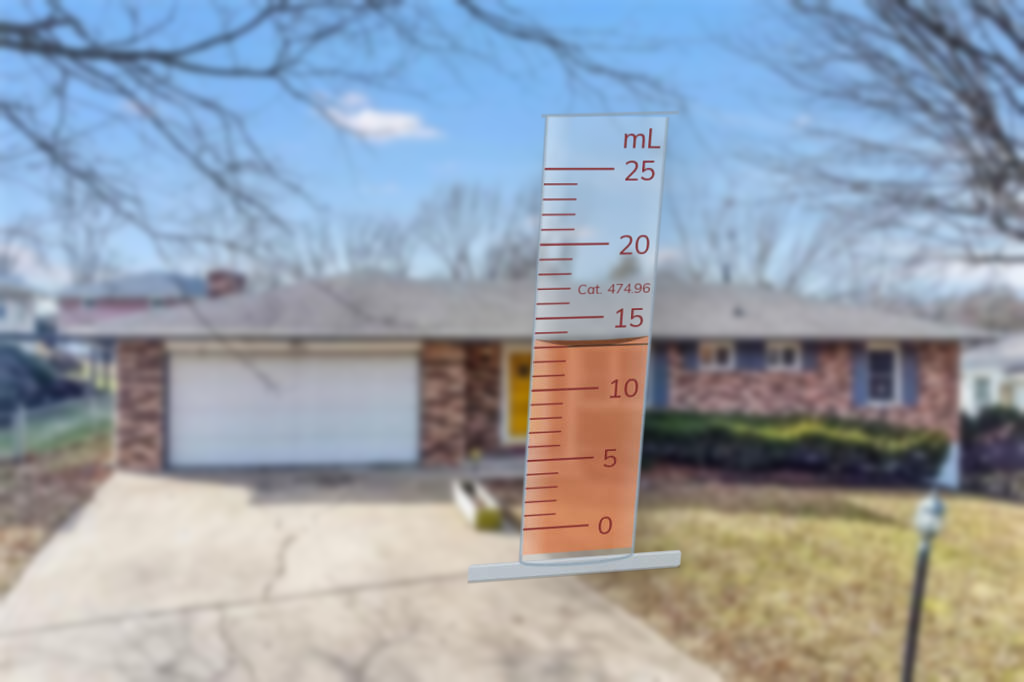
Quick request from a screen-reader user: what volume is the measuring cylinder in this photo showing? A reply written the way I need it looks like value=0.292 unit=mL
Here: value=13 unit=mL
